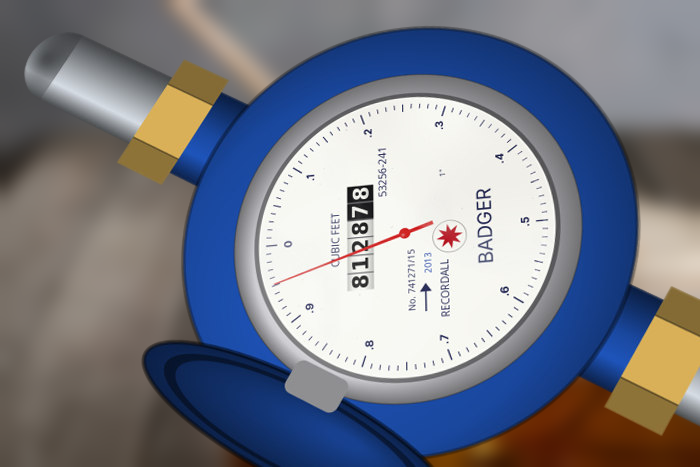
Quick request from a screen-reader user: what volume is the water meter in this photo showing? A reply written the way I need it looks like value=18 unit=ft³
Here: value=812877.95 unit=ft³
